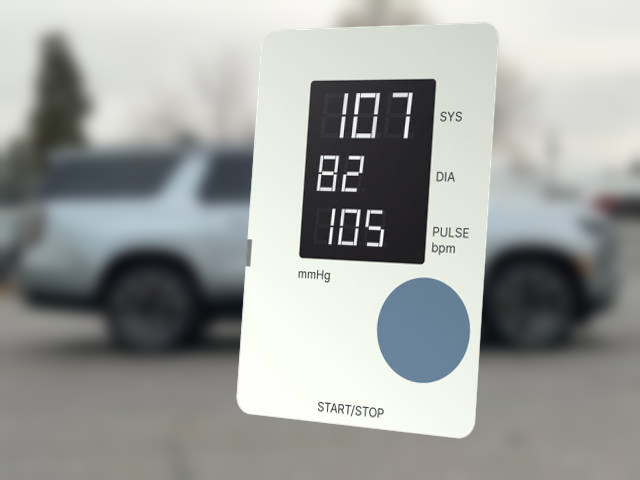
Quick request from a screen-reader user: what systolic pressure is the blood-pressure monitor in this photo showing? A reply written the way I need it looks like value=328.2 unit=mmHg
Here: value=107 unit=mmHg
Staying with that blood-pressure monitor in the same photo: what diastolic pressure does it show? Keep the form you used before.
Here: value=82 unit=mmHg
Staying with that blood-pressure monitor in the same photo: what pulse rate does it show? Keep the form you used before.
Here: value=105 unit=bpm
